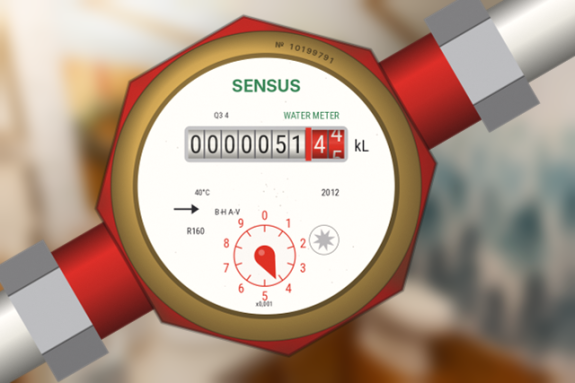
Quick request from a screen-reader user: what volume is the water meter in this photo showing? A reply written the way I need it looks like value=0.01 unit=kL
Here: value=51.444 unit=kL
